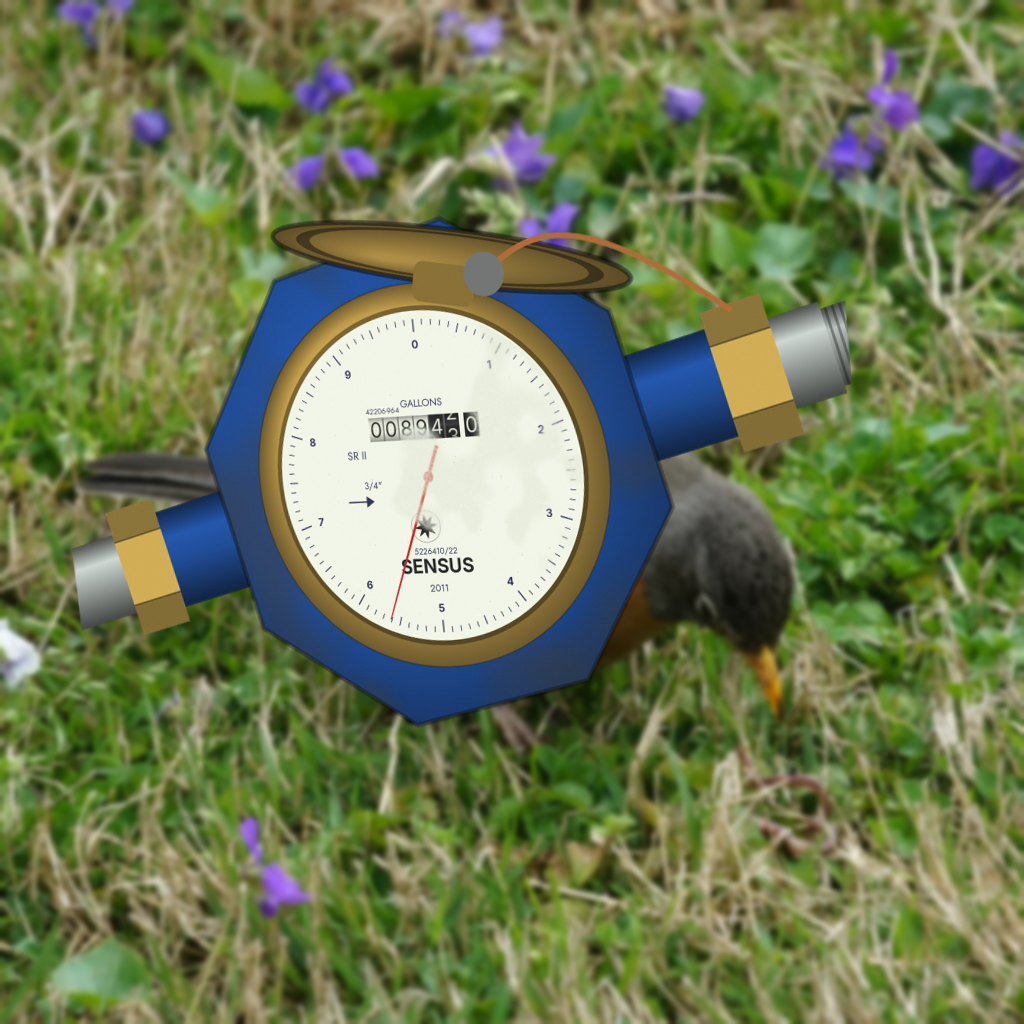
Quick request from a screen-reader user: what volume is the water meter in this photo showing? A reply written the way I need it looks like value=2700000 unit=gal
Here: value=89425.6 unit=gal
